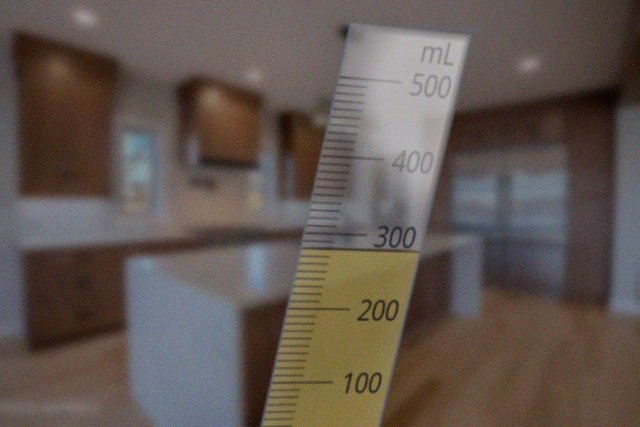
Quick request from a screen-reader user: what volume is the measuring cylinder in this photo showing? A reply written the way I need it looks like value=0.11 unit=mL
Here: value=280 unit=mL
